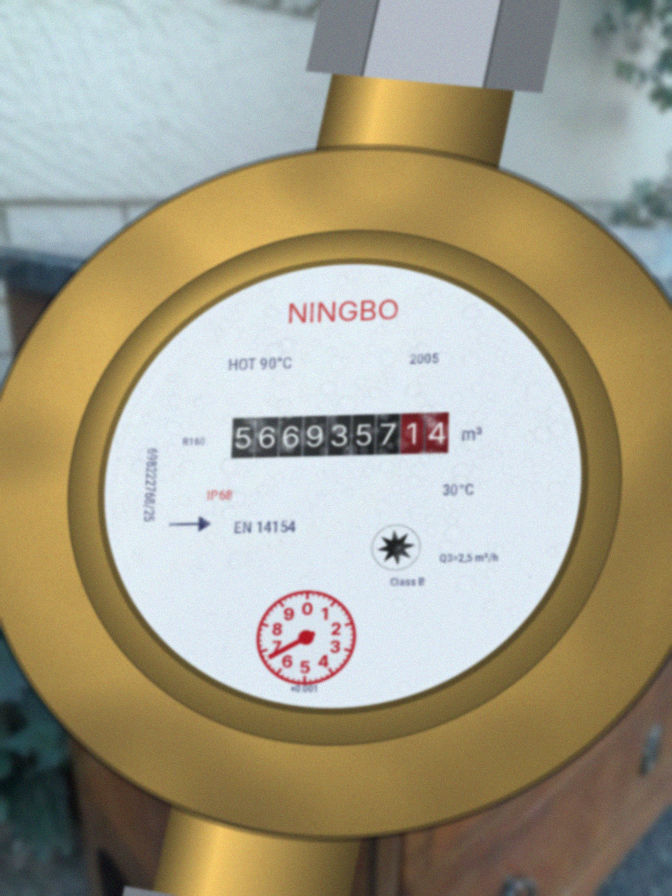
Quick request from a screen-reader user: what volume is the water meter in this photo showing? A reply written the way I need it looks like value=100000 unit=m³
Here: value=5669357.146 unit=m³
